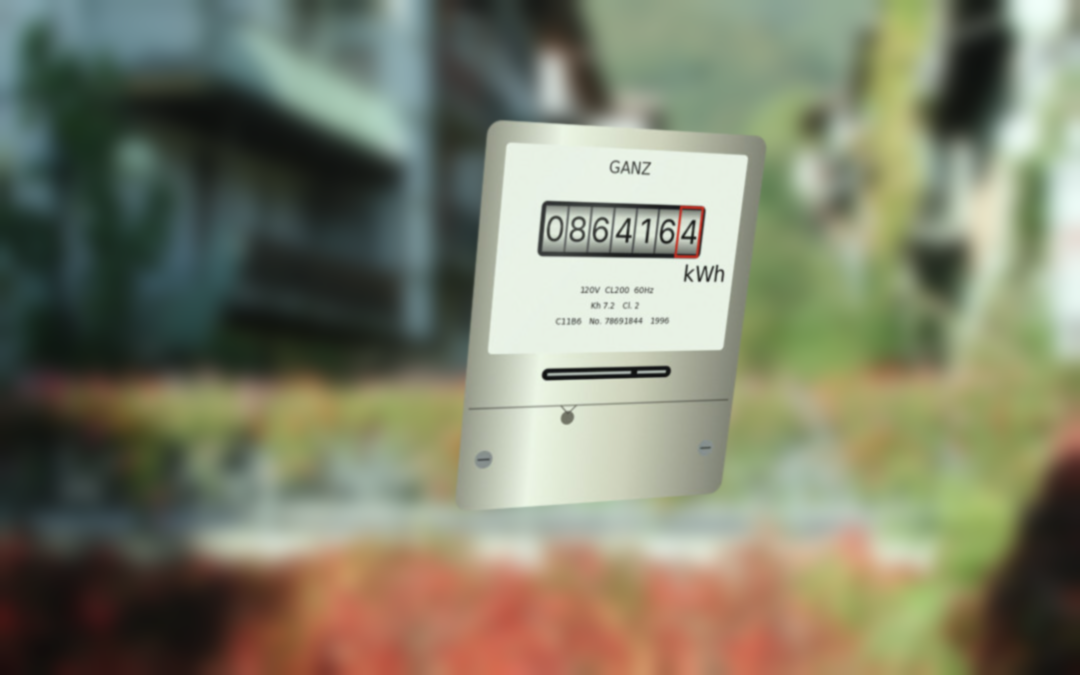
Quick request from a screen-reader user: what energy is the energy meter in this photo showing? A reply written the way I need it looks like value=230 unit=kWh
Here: value=86416.4 unit=kWh
